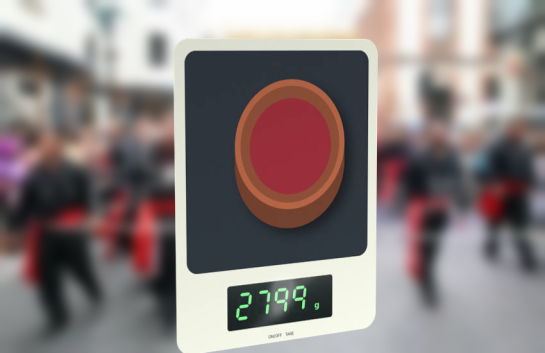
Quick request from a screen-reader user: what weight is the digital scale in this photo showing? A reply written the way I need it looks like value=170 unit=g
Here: value=2799 unit=g
